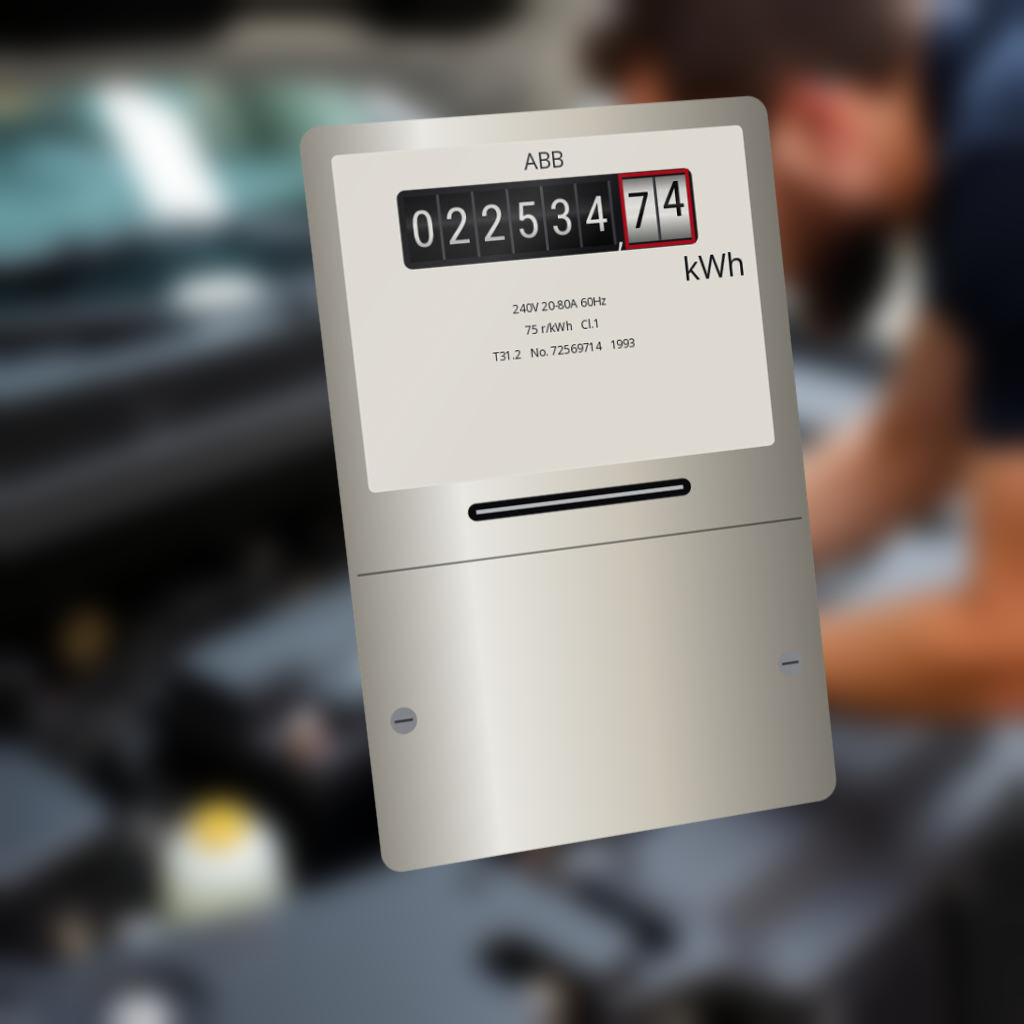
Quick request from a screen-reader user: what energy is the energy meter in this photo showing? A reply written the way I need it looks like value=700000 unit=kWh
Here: value=22534.74 unit=kWh
